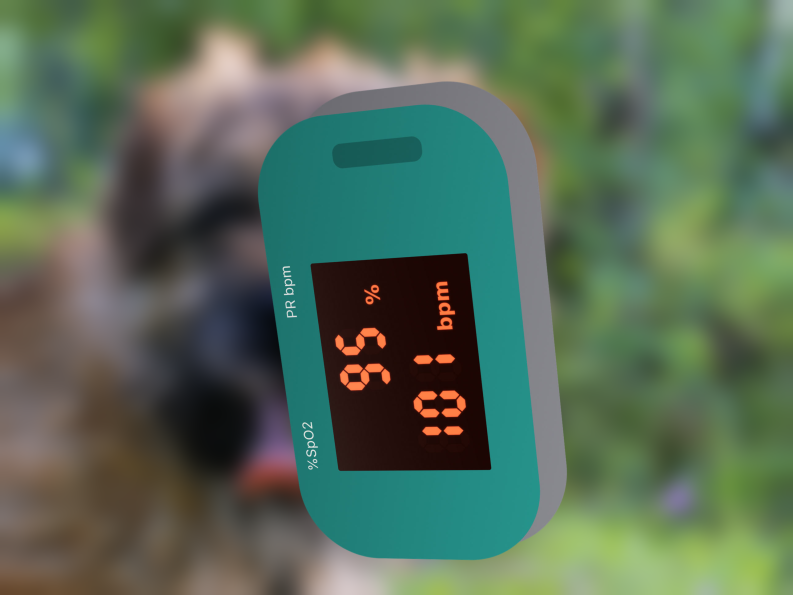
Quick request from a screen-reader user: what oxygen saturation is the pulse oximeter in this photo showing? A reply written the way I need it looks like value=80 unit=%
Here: value=95 unit=%
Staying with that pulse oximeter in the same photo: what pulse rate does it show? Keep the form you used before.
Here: value=101 unit=bpm
